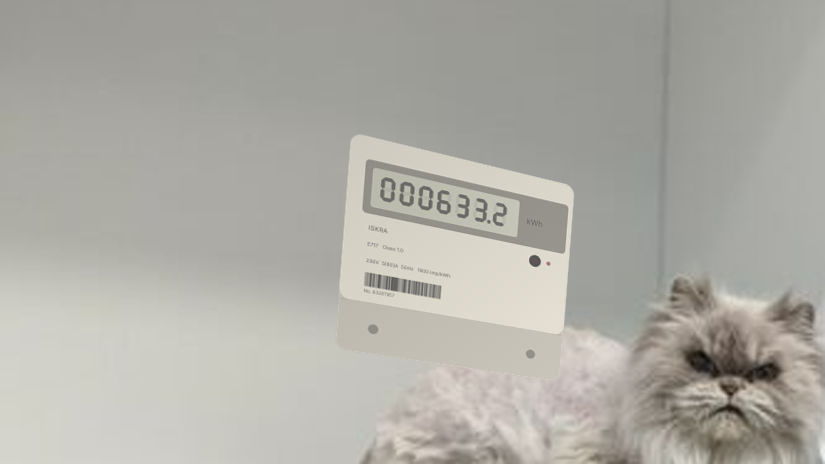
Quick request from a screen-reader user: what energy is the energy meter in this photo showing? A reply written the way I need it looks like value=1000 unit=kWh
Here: value=633.2 unit=kWh
